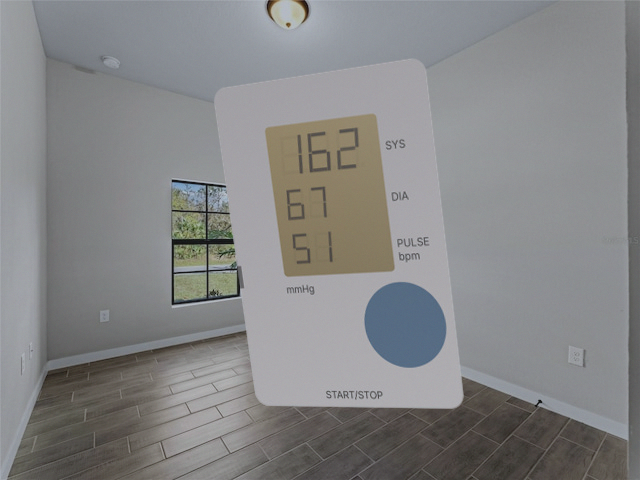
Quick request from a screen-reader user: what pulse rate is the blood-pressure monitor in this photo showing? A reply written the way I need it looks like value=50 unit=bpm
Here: value=51 unit=bpm
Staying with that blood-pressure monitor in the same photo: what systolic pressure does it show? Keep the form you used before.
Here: value=162 unit=mmHg
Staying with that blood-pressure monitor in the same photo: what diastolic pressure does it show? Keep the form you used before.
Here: value=67 unit=mmHg
